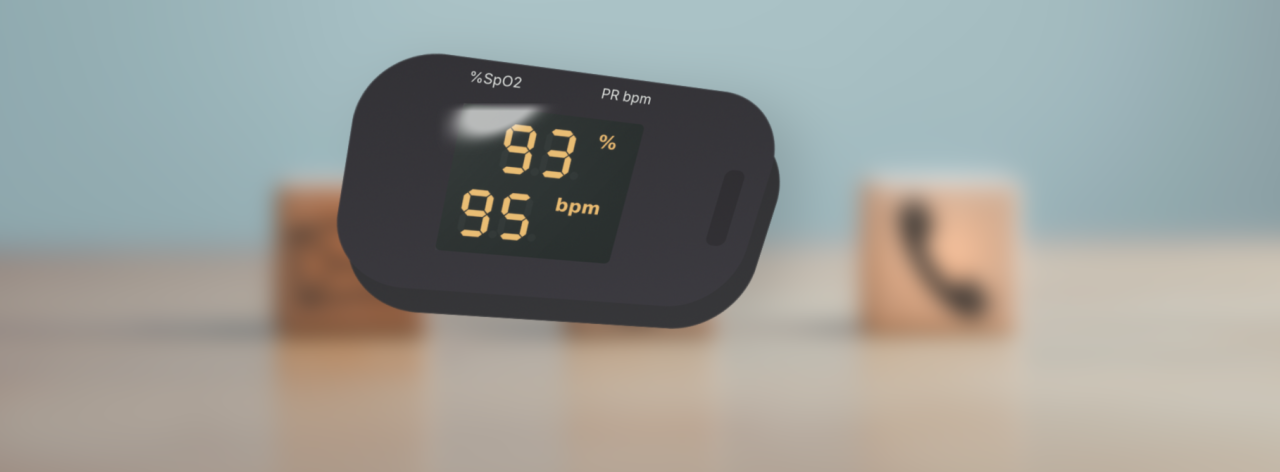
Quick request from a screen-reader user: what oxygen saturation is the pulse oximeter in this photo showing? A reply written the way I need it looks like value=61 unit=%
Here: value=93 unit=%
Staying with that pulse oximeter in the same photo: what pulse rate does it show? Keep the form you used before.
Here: value=95 unit=bpm
